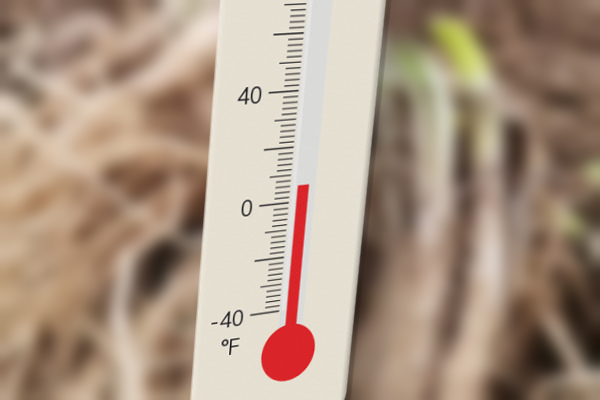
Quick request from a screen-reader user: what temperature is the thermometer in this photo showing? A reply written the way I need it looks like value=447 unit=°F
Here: value=6 unit=°F
